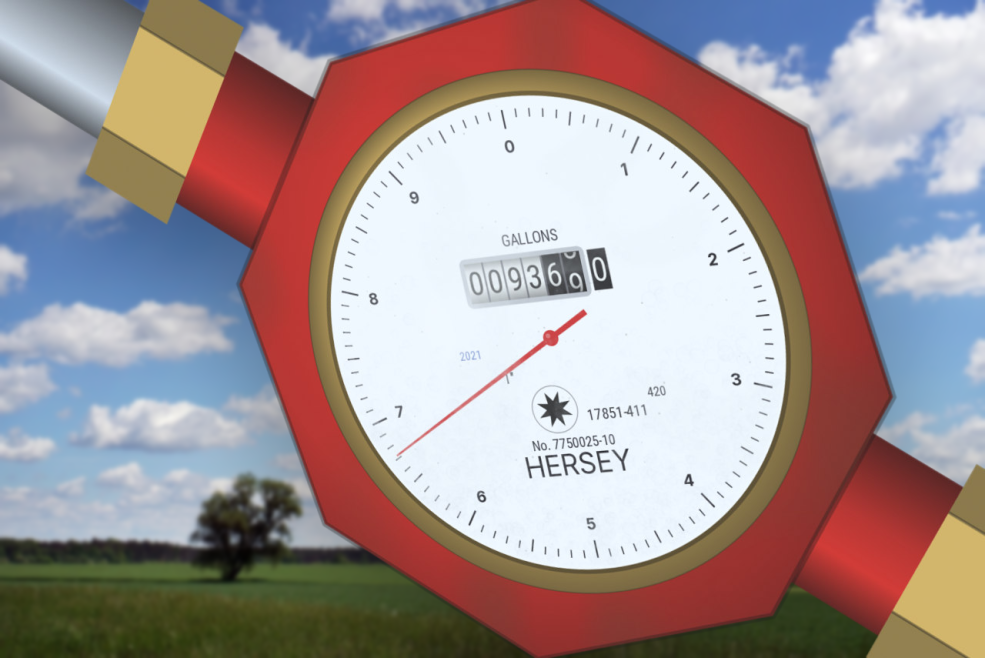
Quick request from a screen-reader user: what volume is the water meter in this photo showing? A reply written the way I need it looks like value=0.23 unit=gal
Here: value=93686.7 unit=gal
